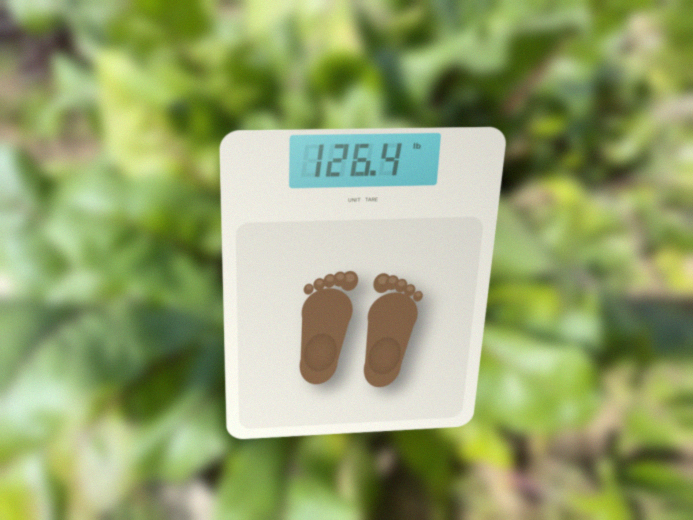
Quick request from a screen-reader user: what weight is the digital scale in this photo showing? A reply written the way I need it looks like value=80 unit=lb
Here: value=126.4 unit=lb
